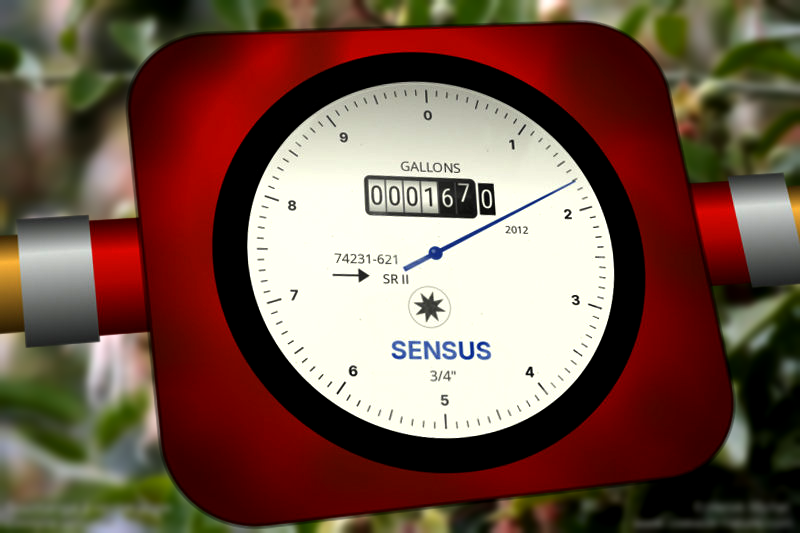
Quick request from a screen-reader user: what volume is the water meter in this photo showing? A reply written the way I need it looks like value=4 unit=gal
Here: value=1671.7 unit=gal
